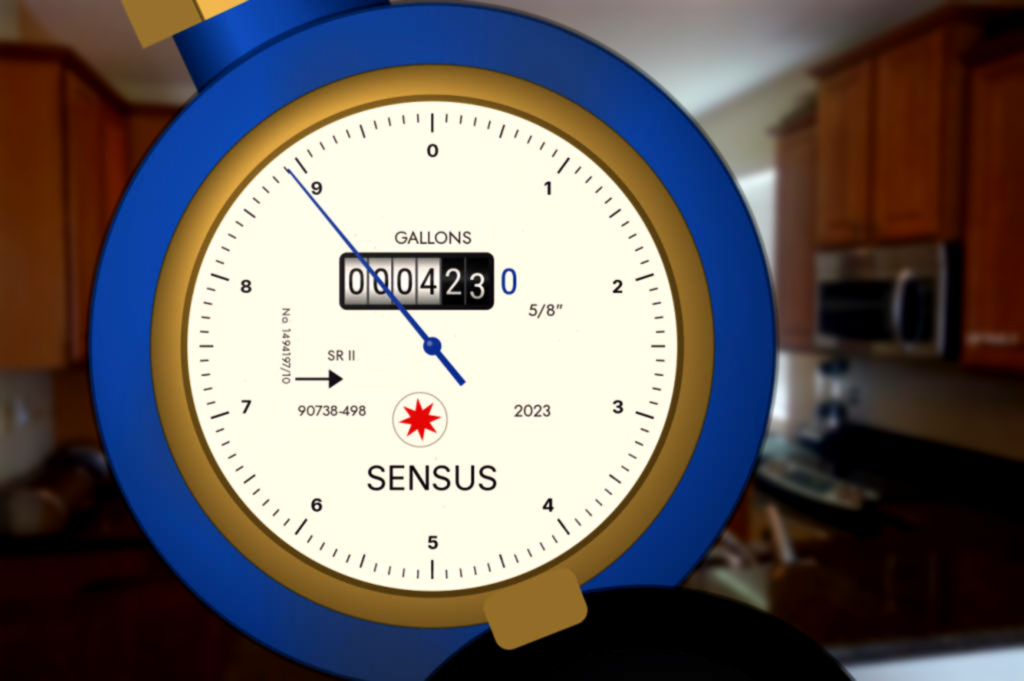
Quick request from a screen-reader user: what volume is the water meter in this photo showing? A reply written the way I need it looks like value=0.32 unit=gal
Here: value=4228.9 unit=gal
